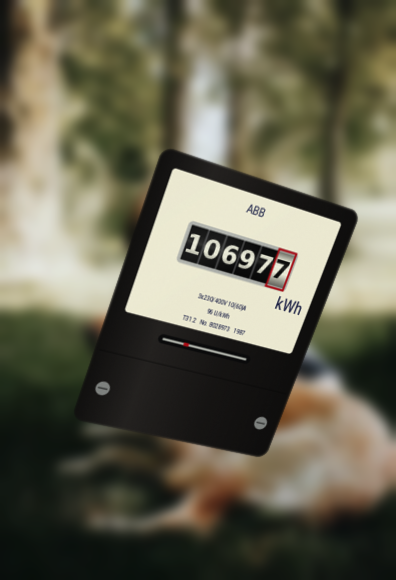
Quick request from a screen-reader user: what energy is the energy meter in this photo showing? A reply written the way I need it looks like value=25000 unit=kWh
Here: value=10697.7 unit=kWh
